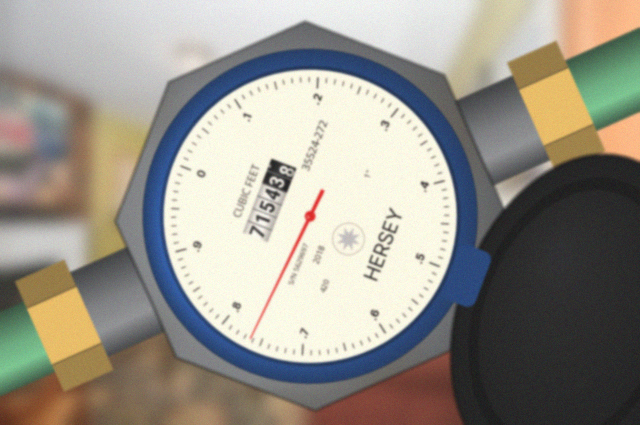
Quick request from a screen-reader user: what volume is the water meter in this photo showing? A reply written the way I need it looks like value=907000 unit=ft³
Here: value=715437.76 unit=ft³
